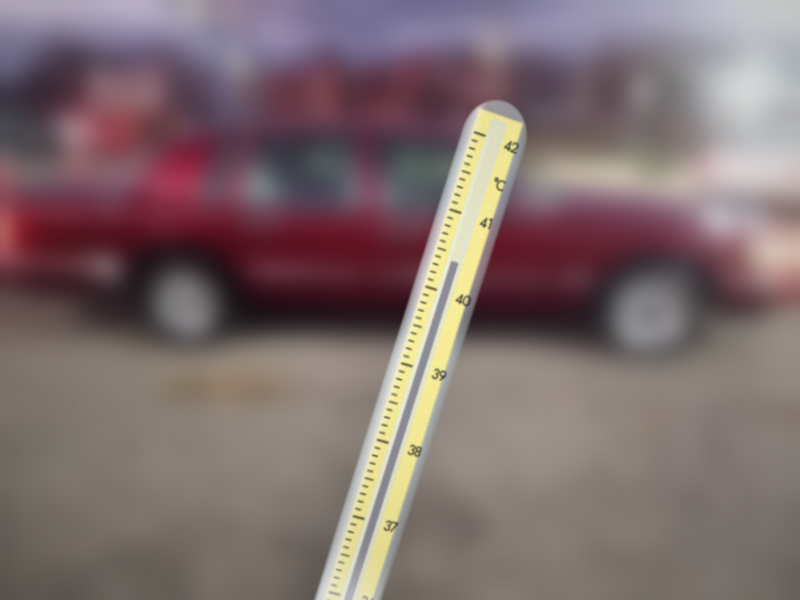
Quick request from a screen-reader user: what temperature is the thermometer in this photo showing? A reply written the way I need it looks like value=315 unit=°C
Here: value=40.4 unit=°C
